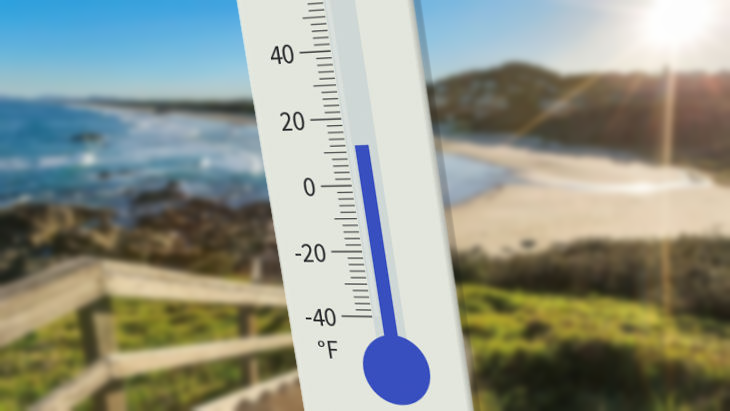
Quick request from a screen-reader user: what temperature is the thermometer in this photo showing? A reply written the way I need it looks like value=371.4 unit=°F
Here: value=12 unit=°F
